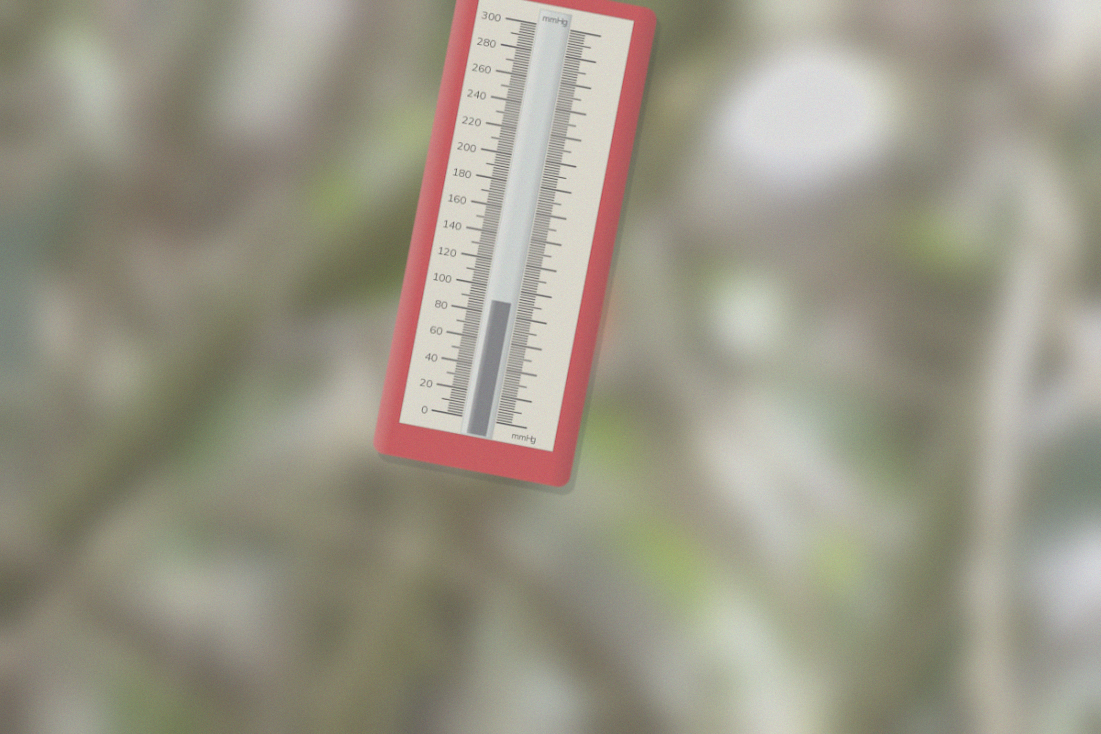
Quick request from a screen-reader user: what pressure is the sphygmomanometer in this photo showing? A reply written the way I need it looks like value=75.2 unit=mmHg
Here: value=90 unit=mmHg
